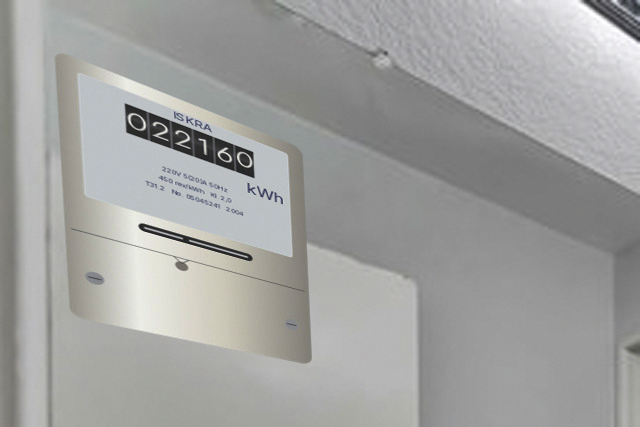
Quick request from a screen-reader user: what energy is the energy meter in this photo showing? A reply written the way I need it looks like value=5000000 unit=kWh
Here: value=22160 unit=kWh
